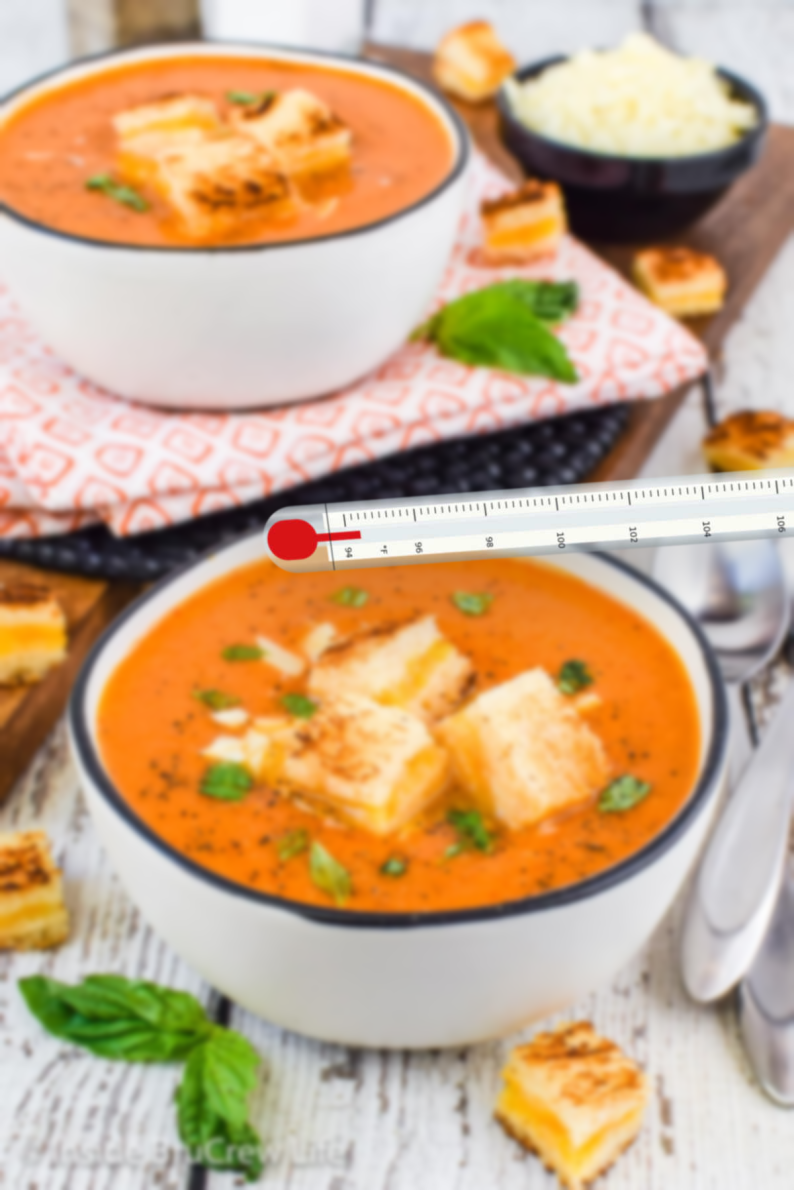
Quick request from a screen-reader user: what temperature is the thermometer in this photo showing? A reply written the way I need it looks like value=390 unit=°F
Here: value=94.4 unit=°F
